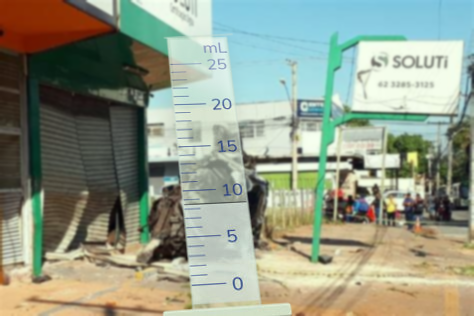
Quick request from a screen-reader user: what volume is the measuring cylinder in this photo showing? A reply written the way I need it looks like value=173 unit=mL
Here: value=8.5 unit=mL
